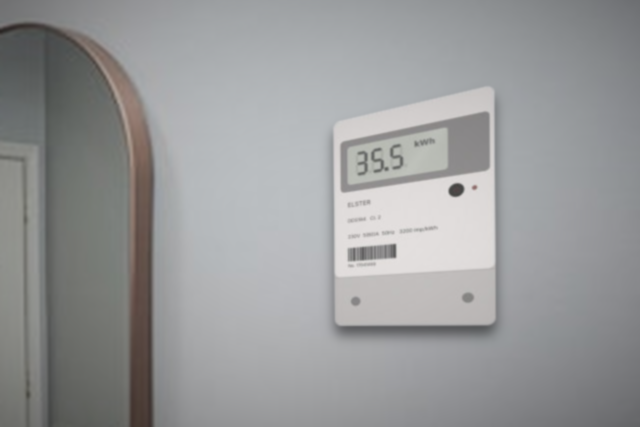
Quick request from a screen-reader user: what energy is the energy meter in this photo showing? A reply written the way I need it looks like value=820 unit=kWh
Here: value=35.5 unit=kWh
